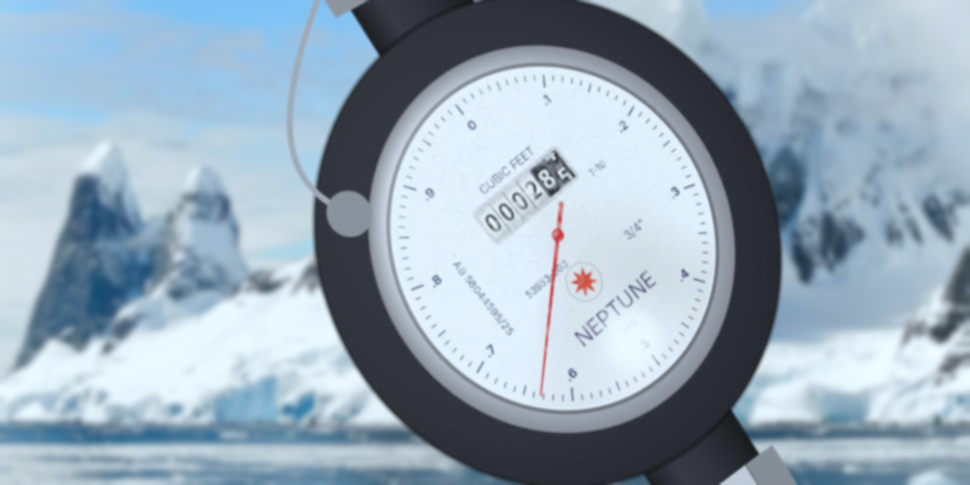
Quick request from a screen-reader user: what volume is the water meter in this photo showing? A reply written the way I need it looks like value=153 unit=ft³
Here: value=284.63 unit=ft³
